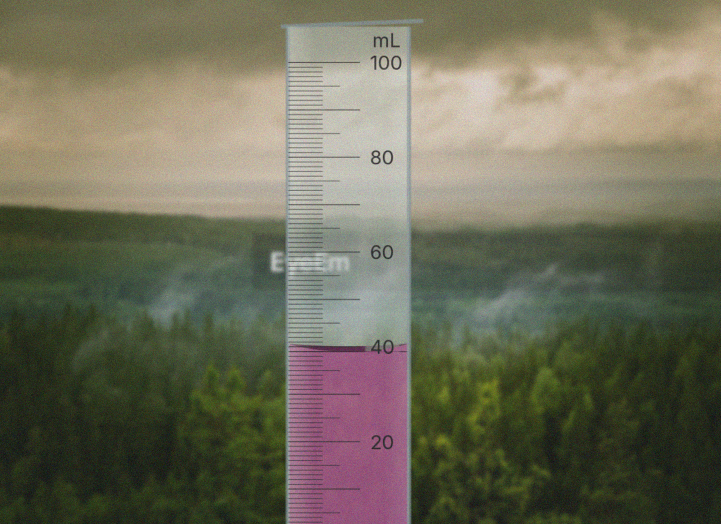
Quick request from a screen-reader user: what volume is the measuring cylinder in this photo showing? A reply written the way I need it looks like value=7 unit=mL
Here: value=39 unit=mL
